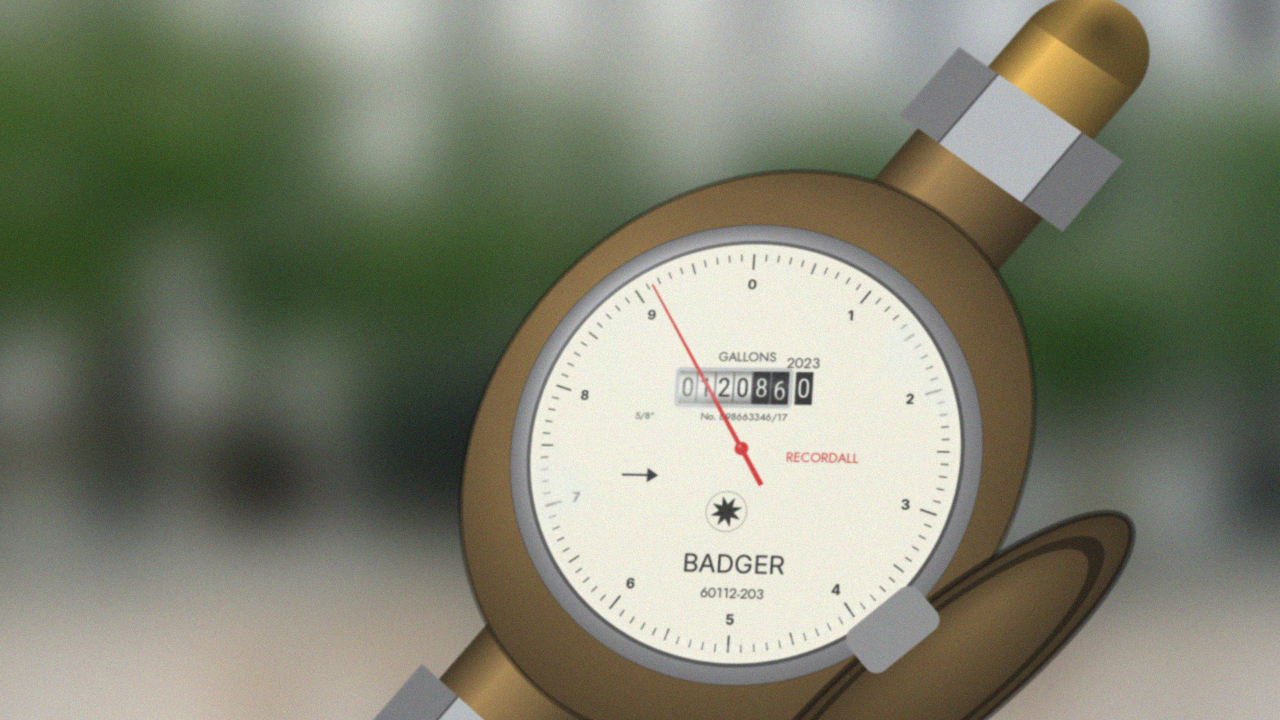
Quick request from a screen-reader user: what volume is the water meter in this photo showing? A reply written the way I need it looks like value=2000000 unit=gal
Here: value=120859.1 unit=gal
